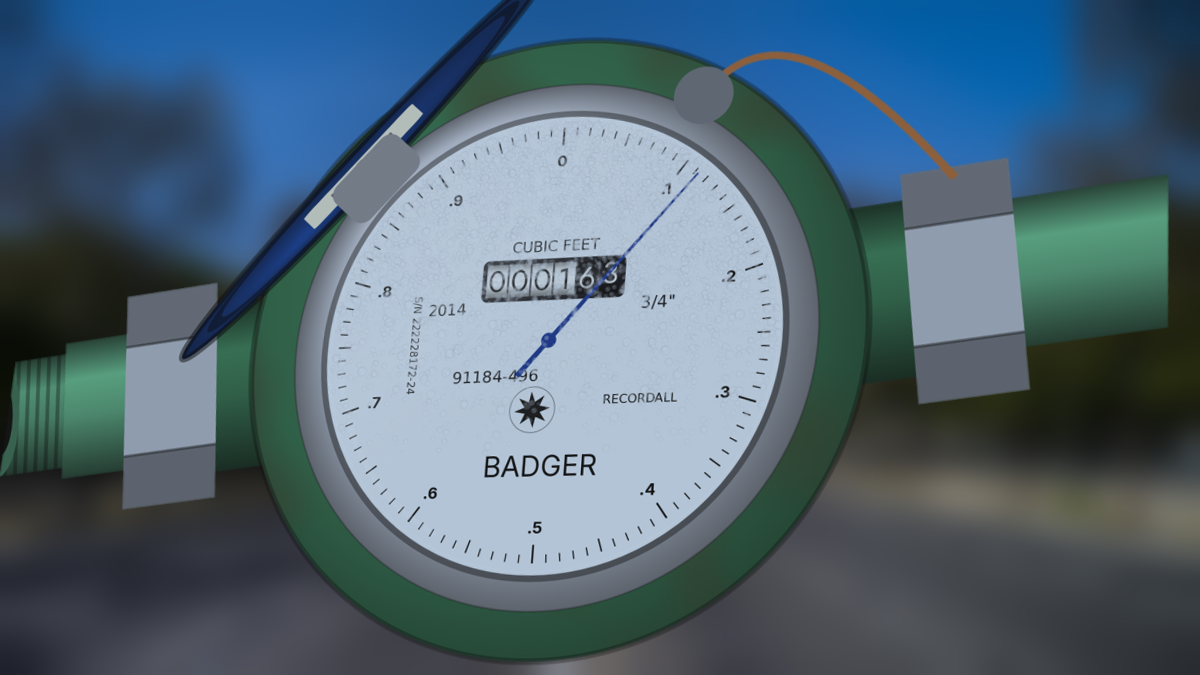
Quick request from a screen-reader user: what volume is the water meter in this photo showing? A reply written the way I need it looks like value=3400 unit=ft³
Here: value=163.11 unit=ft³
